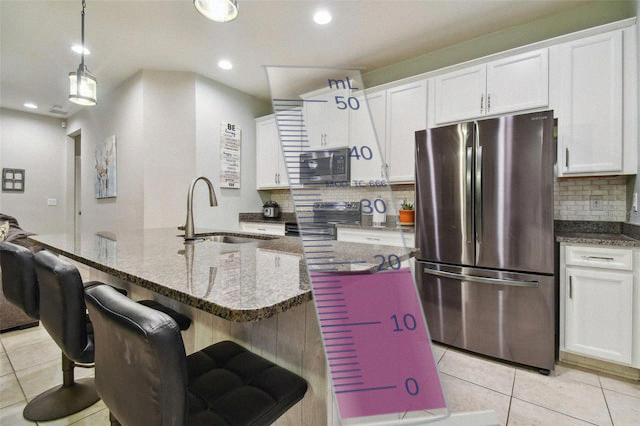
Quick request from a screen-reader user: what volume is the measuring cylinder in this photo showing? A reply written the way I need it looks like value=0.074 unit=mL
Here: value=18 unit=mL
